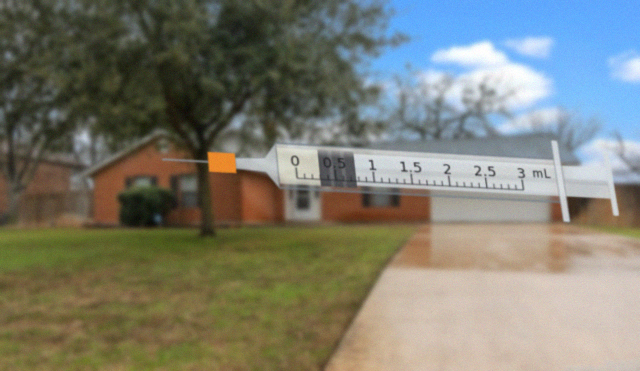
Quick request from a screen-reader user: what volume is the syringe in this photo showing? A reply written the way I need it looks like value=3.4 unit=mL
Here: value=0.3 unit=mL
